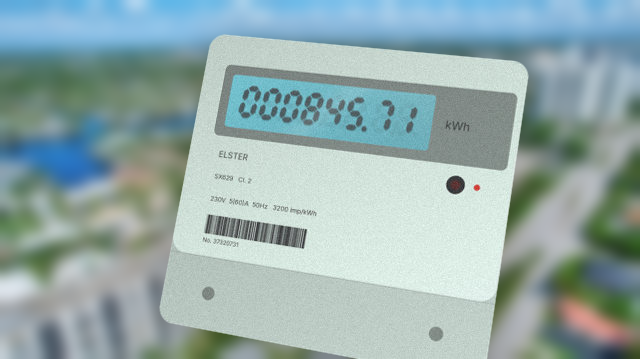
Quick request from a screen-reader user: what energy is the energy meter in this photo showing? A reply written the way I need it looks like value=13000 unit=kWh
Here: value=845.71 unit=kWh
